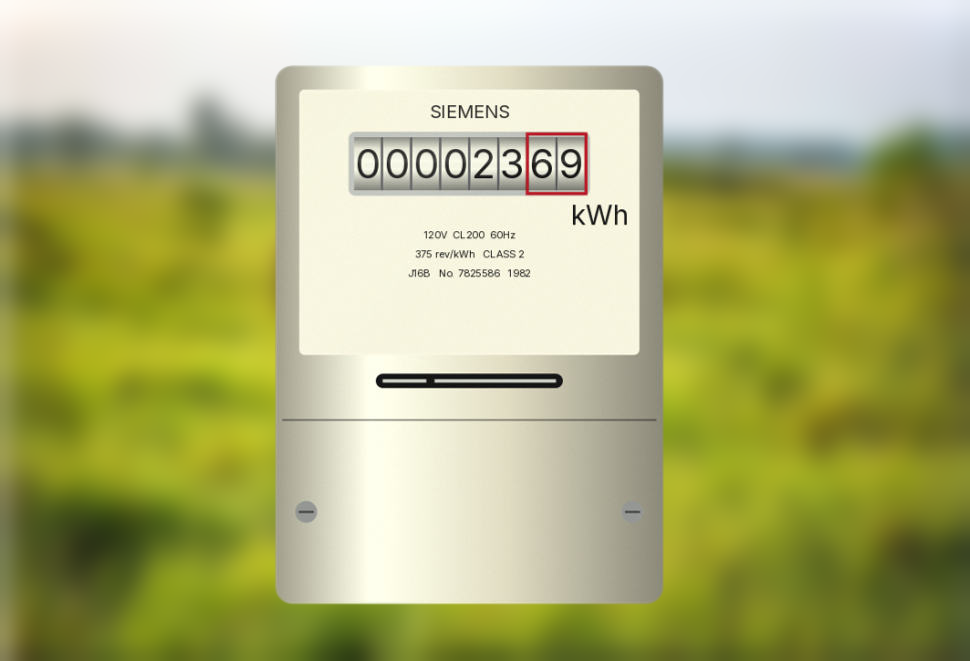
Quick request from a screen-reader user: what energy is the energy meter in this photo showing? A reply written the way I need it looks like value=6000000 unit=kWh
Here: value=23.69 unit=kWh
